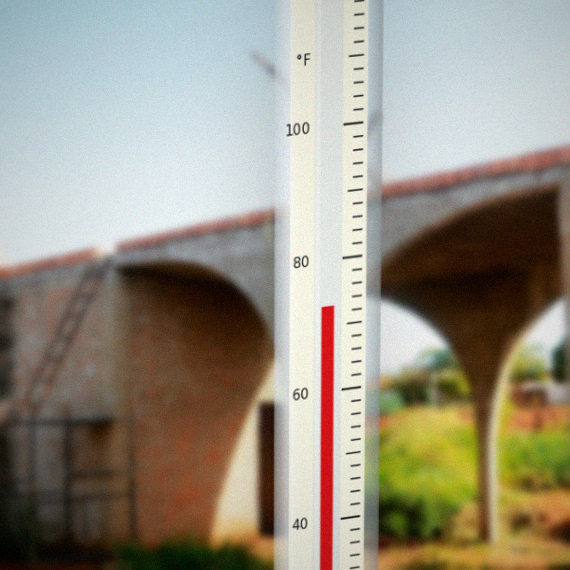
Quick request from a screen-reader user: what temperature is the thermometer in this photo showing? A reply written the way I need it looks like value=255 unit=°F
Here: value=73 unit=°F
